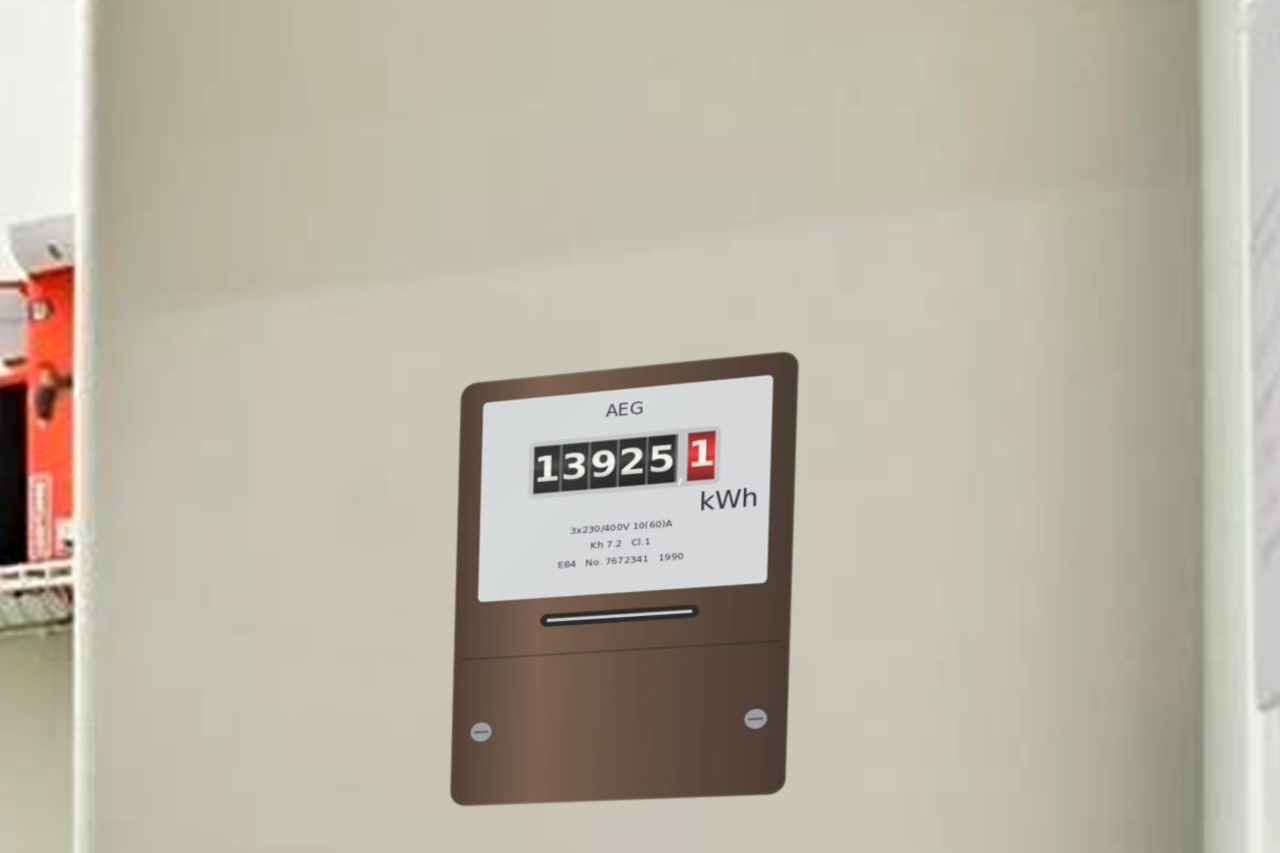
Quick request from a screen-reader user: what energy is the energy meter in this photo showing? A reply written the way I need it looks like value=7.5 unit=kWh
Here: value=13925.1 unit=kWh
